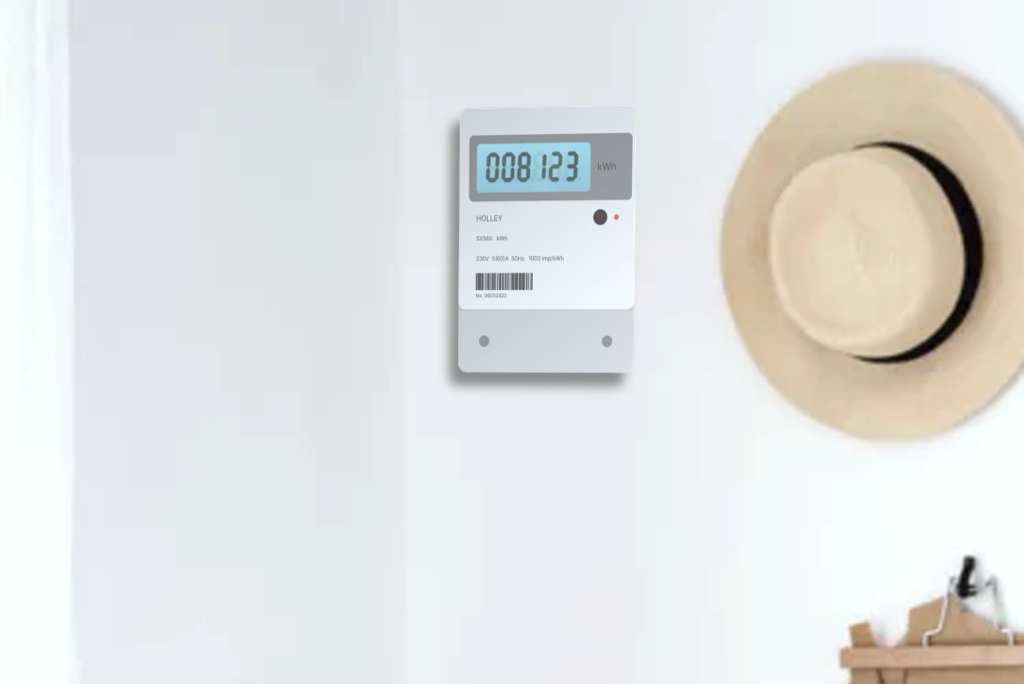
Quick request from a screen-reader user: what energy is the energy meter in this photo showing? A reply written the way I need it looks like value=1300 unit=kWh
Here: value=8123 unit=kWh
